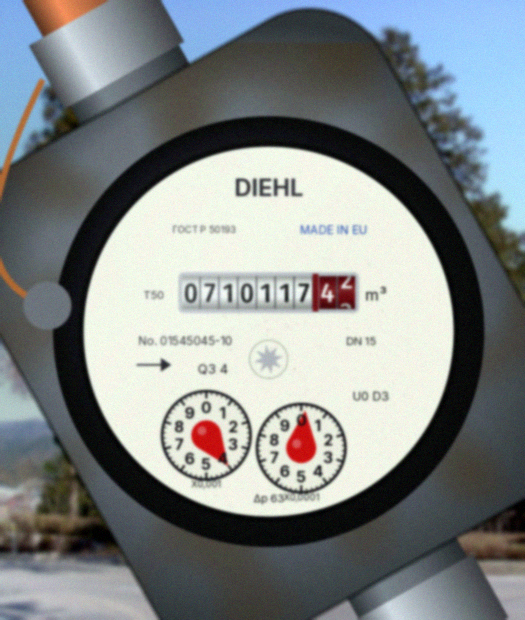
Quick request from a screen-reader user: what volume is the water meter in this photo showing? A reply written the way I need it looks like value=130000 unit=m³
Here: value=710117.4240 unit=m³
